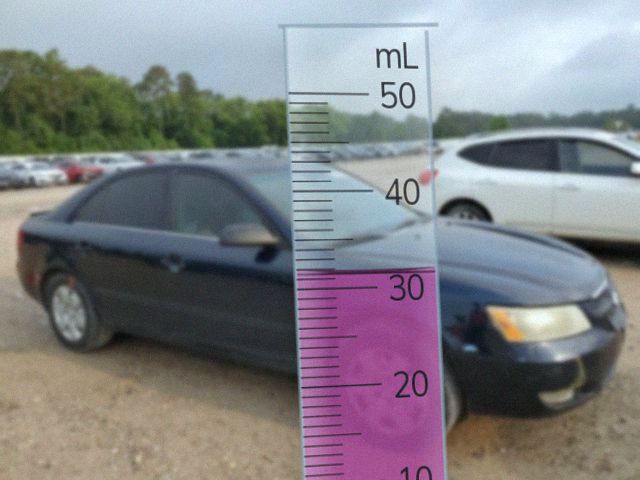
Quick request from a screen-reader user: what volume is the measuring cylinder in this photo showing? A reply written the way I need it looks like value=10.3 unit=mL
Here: value=31.5 unit=mL
